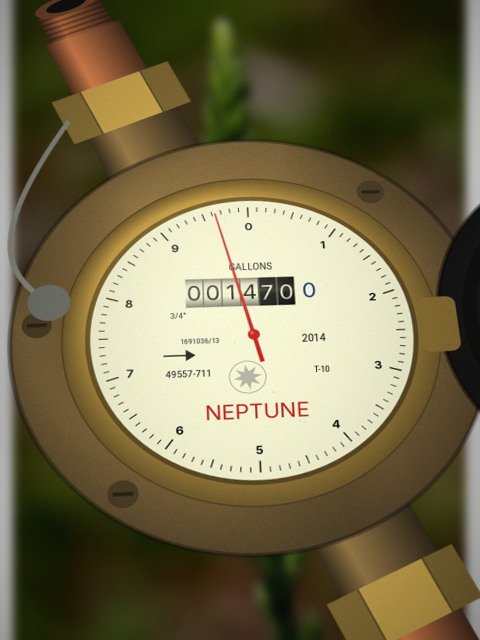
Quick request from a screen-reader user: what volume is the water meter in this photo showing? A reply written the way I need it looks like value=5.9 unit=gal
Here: value=14699.6 unit=gal
